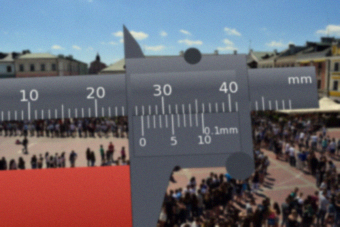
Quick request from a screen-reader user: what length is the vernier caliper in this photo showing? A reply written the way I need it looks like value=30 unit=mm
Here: value=26.8 unit=mm
